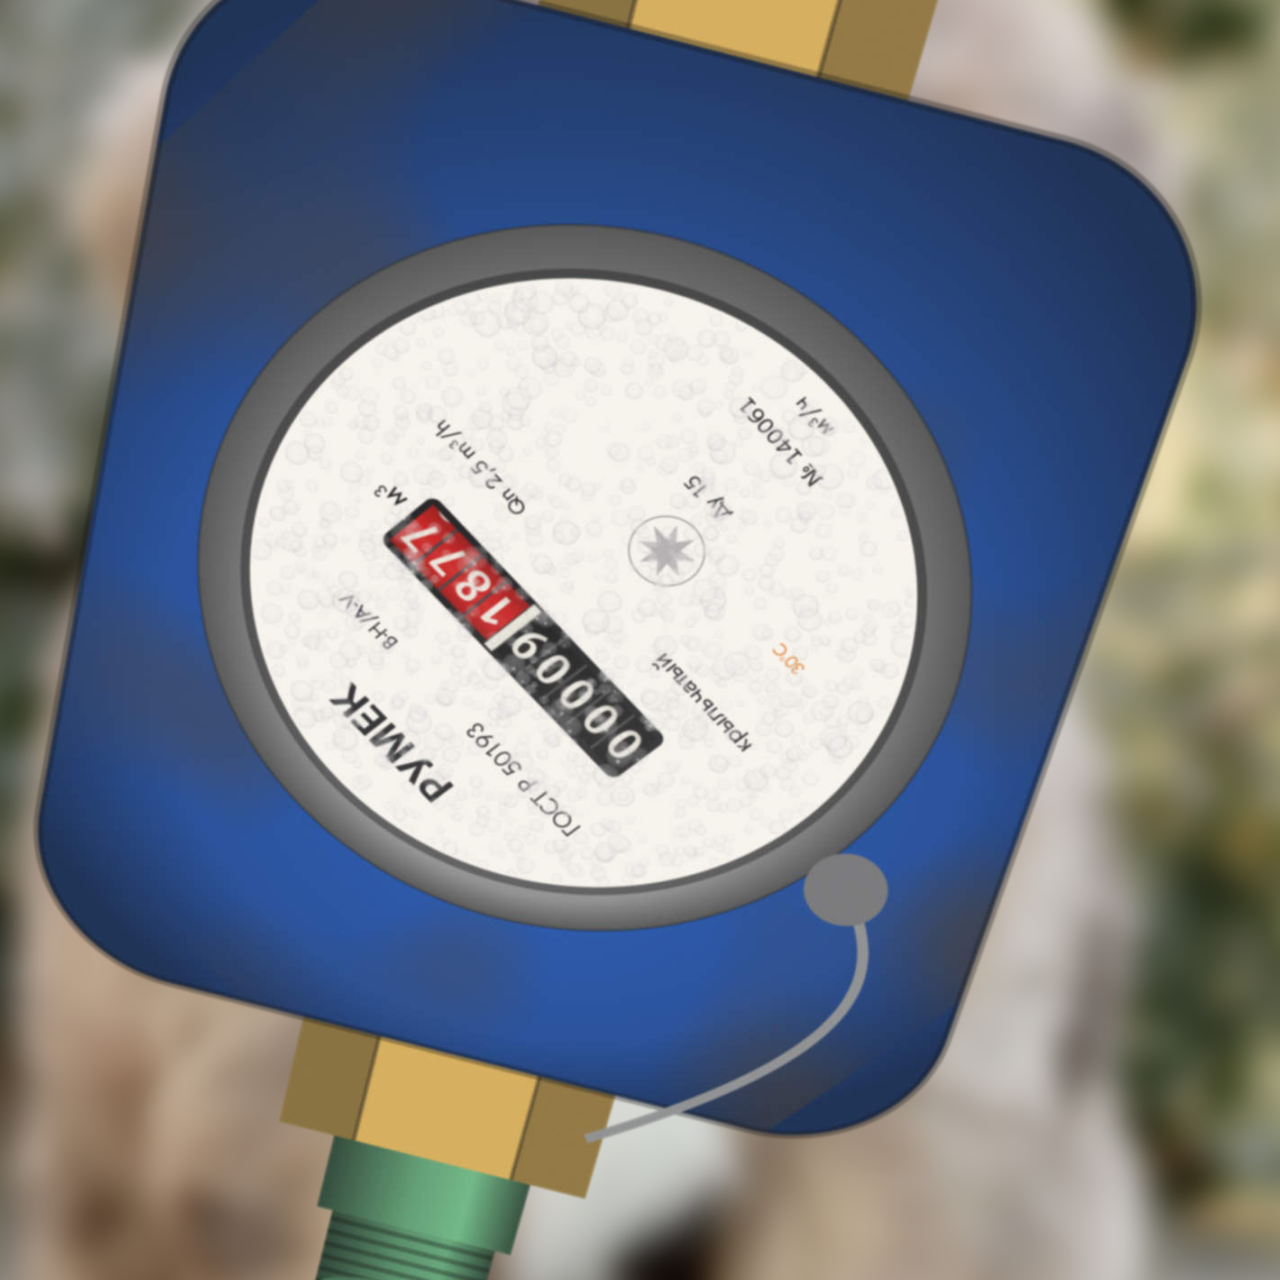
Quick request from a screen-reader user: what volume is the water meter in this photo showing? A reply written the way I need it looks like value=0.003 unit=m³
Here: value=9.1877 unit=m³
